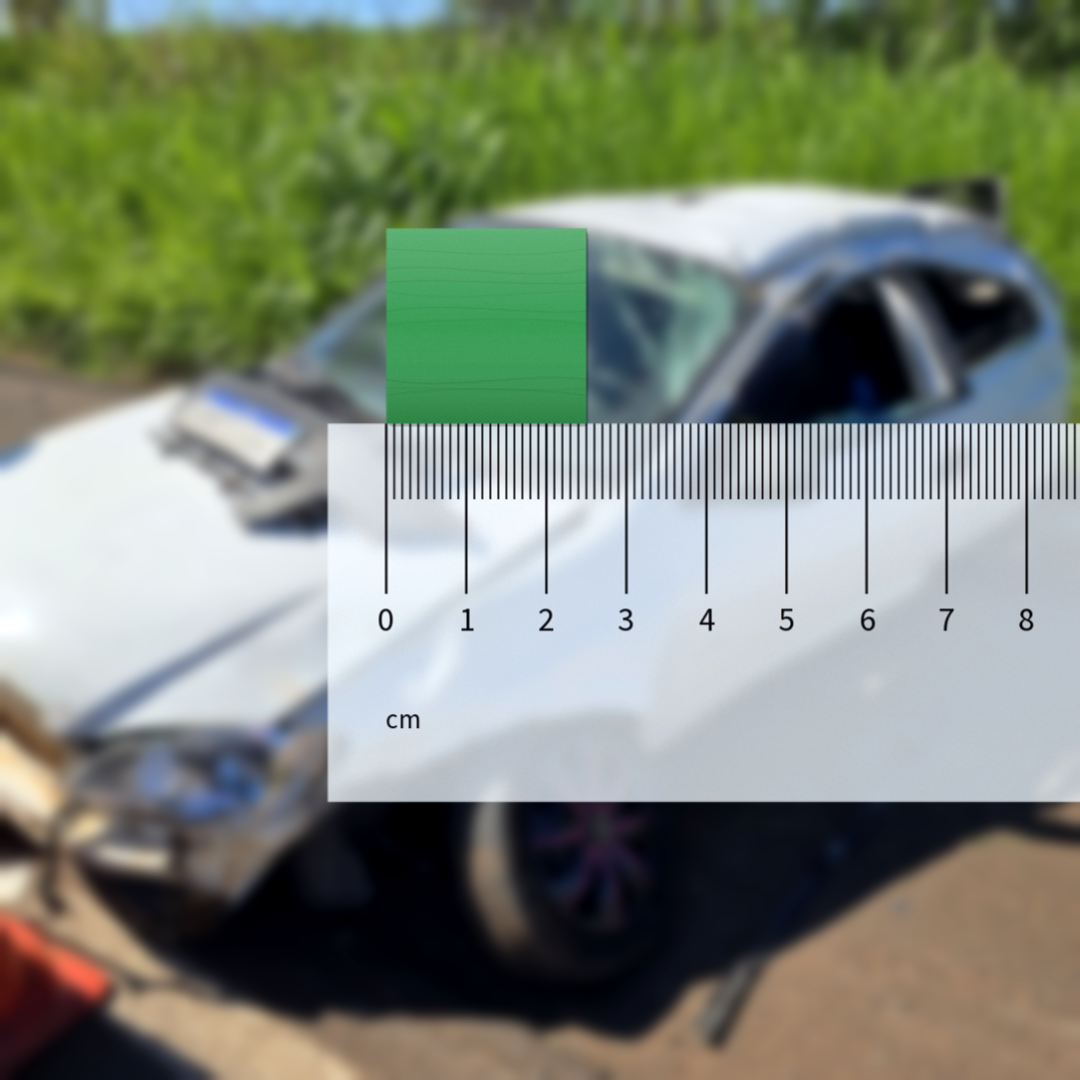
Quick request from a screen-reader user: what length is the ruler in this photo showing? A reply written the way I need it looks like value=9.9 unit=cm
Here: value=2.5 unit=cm
